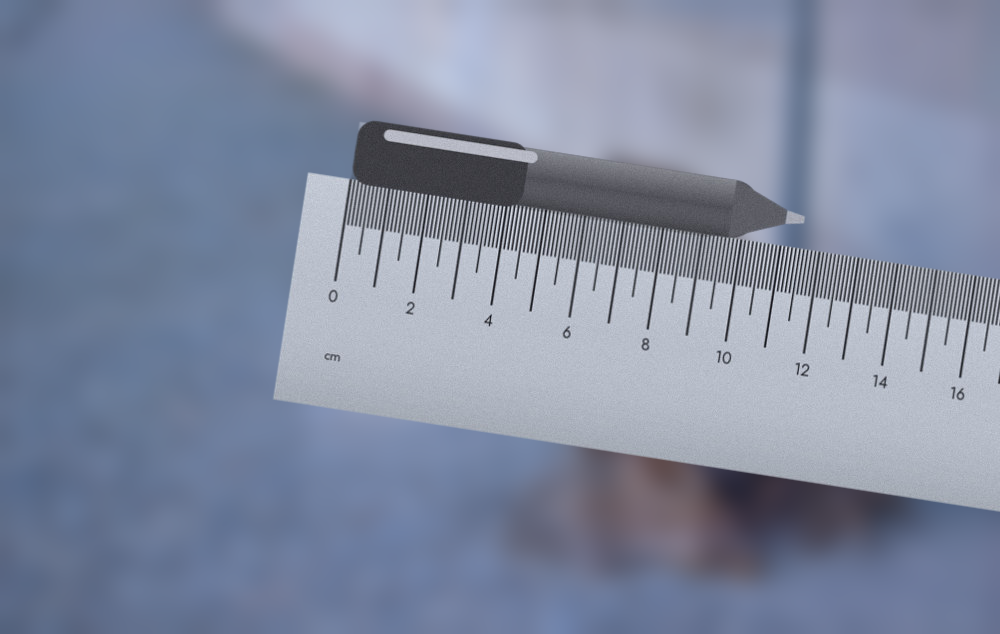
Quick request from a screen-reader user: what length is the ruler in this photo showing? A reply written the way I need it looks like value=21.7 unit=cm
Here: value=11.5 unit=cm
